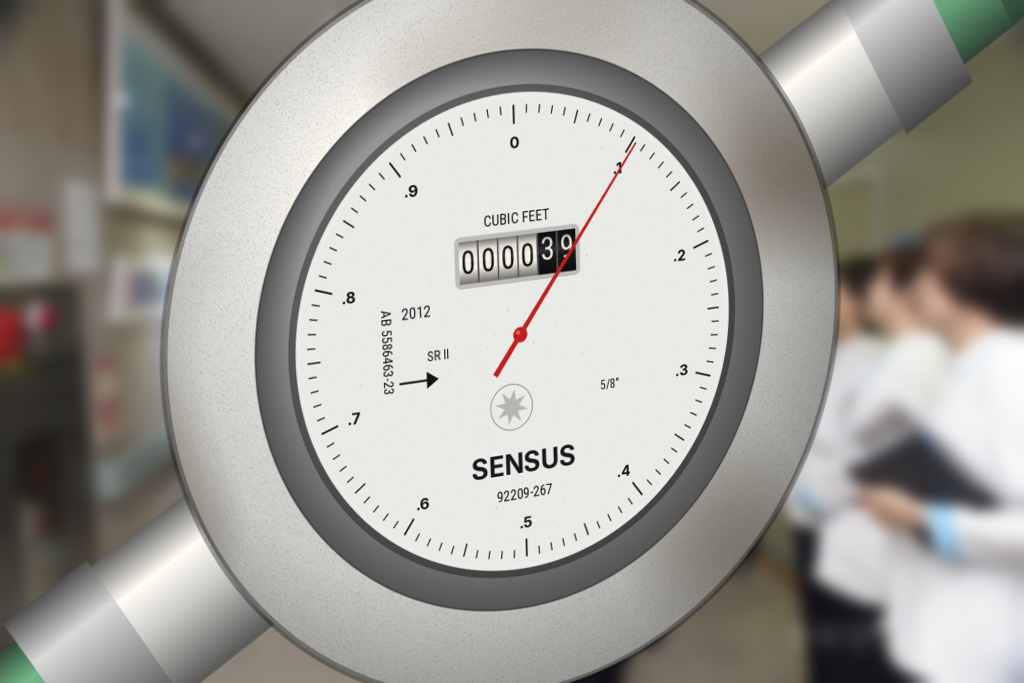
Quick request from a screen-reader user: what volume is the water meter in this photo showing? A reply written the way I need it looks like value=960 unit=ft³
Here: value=39.10 unit=ft³
